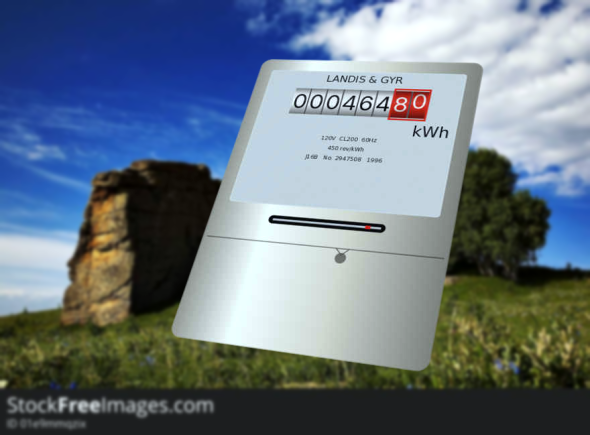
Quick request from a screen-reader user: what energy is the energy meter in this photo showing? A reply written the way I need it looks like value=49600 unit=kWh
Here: value=464.80 unit=kWh
